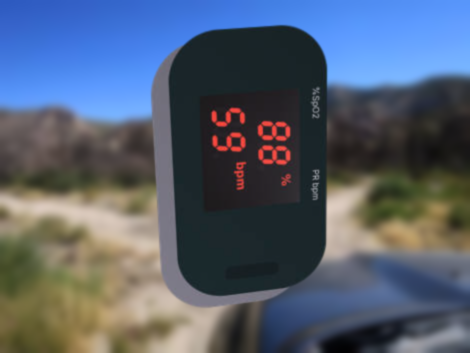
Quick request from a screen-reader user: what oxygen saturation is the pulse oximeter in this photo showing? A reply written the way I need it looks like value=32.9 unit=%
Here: value=88 unit=%
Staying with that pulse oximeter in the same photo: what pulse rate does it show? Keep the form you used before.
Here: value=59 unit=bpm
